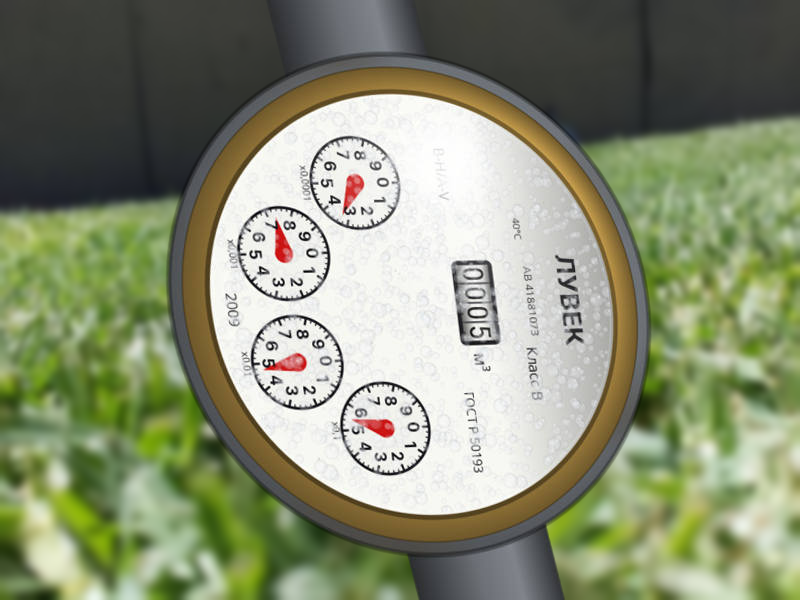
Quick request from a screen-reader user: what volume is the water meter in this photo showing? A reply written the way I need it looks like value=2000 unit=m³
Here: value=5.5473 unit=m³
